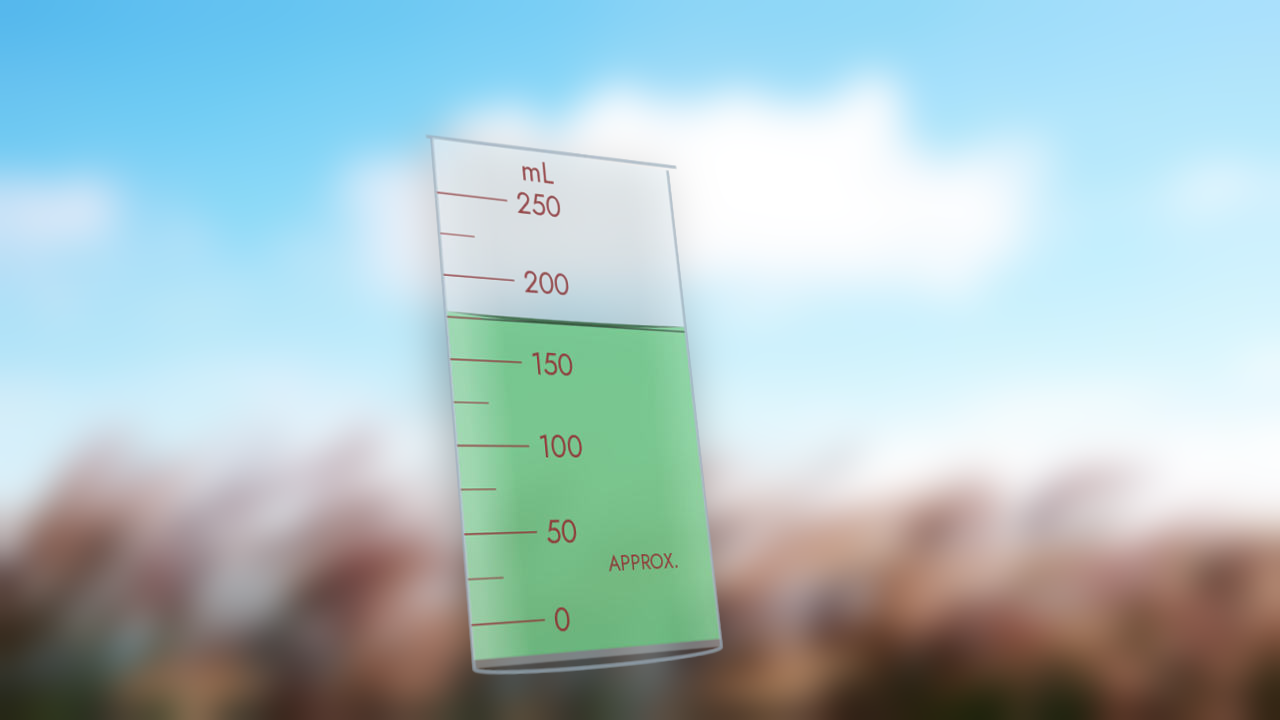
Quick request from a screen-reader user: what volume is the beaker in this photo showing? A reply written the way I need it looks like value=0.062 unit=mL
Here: value=175 unit=mL
